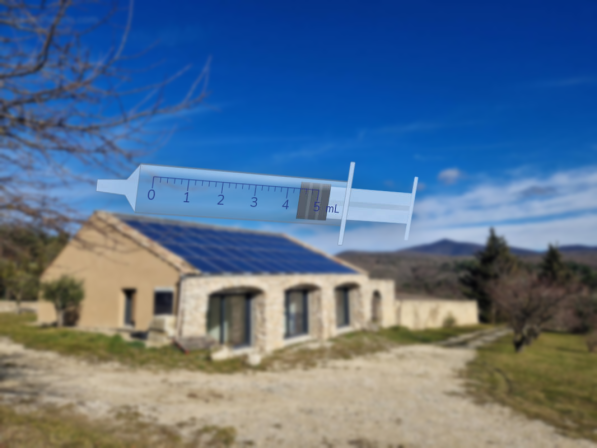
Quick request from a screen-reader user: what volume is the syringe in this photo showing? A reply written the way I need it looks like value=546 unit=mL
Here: value=4.4 unit=mL
